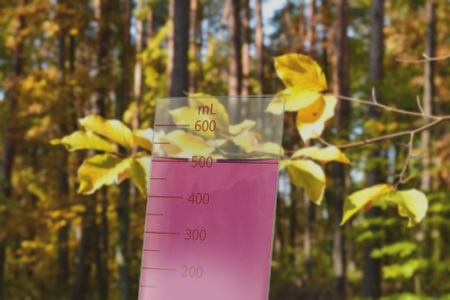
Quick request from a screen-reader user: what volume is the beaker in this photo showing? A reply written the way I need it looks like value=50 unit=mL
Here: value=500 unit=mL
